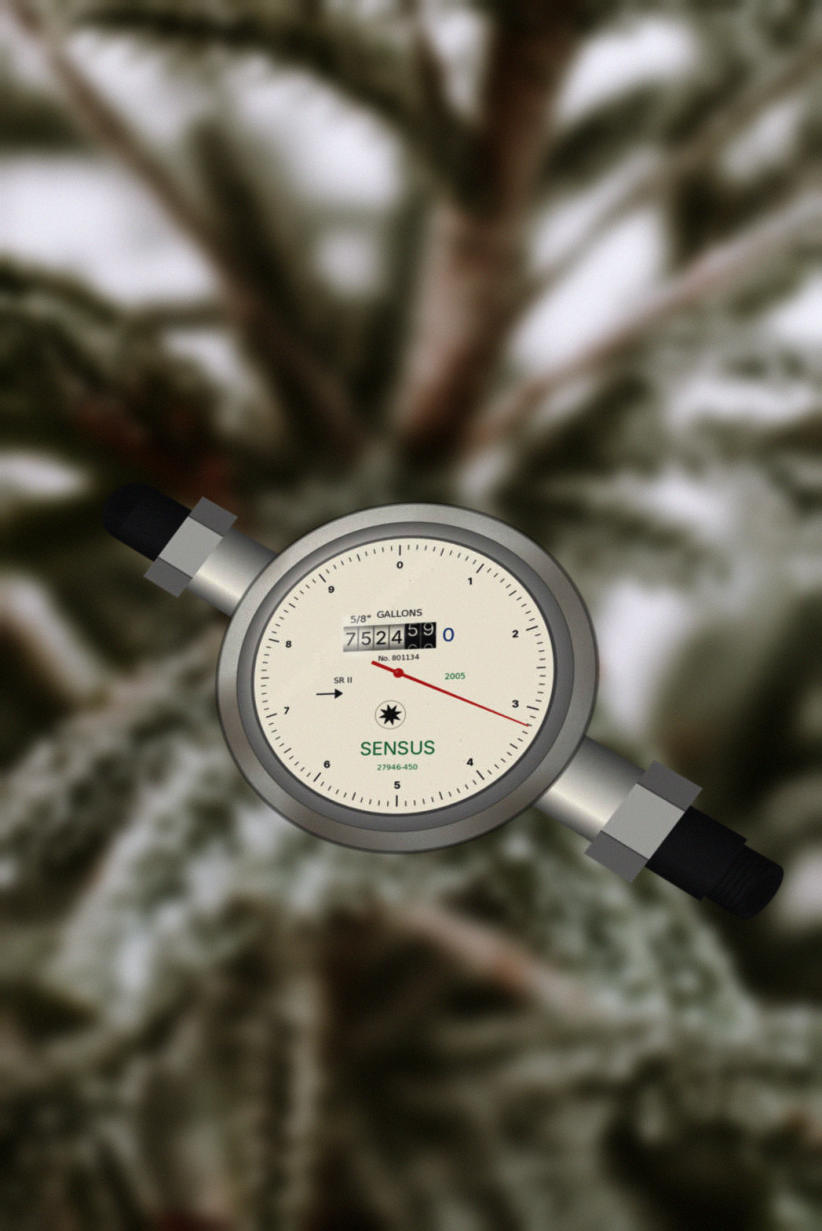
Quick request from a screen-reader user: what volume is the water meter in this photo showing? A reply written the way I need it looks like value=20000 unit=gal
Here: value=7524593.2 unit=gal
